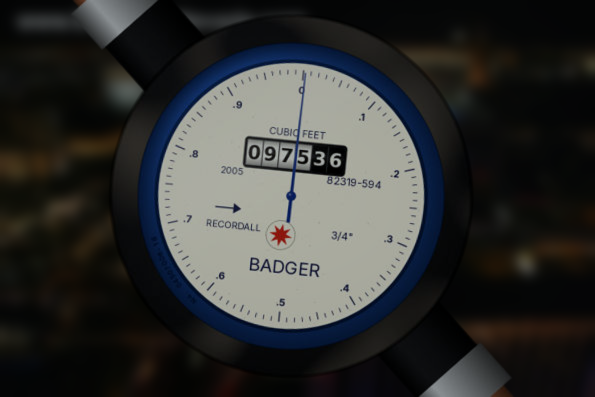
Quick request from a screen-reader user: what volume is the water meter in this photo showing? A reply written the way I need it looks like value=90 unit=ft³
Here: value=97536.00 unit=ft³
